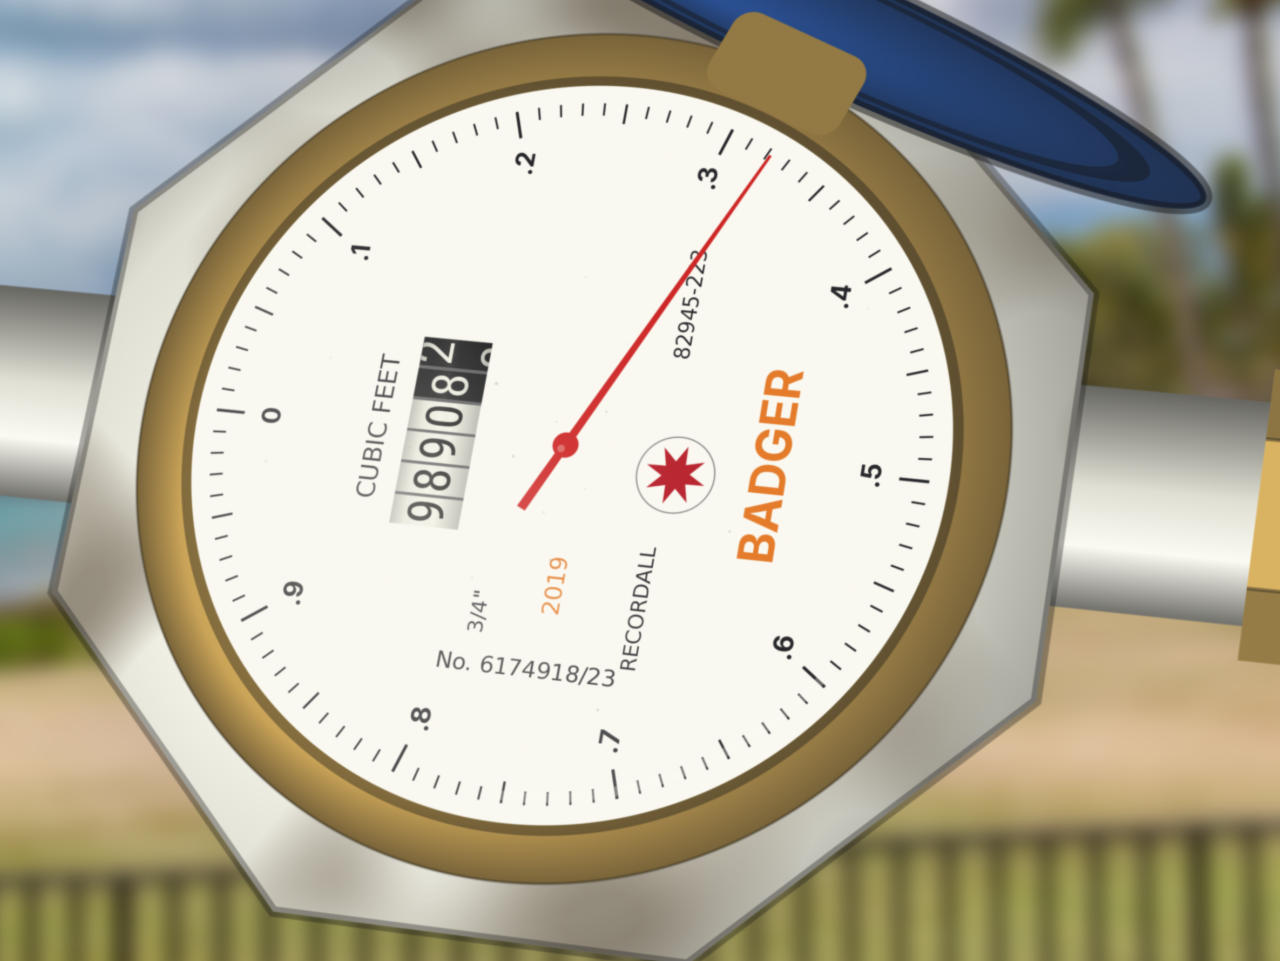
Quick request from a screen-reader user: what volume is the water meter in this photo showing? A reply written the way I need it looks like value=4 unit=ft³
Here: value=989082.32 unit=ft³
